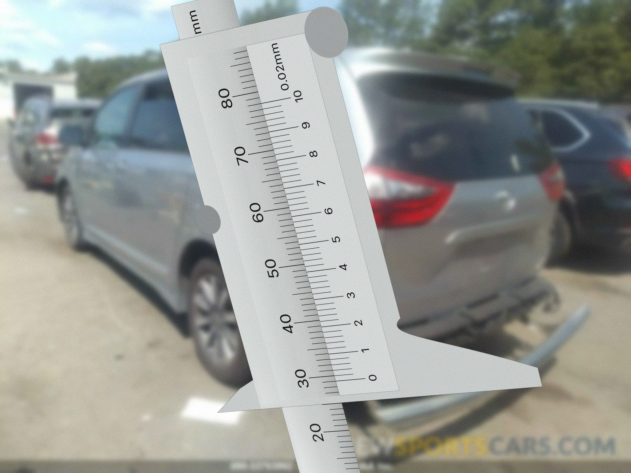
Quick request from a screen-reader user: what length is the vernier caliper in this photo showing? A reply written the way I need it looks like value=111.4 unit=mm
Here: value=29.0 unit=mm
